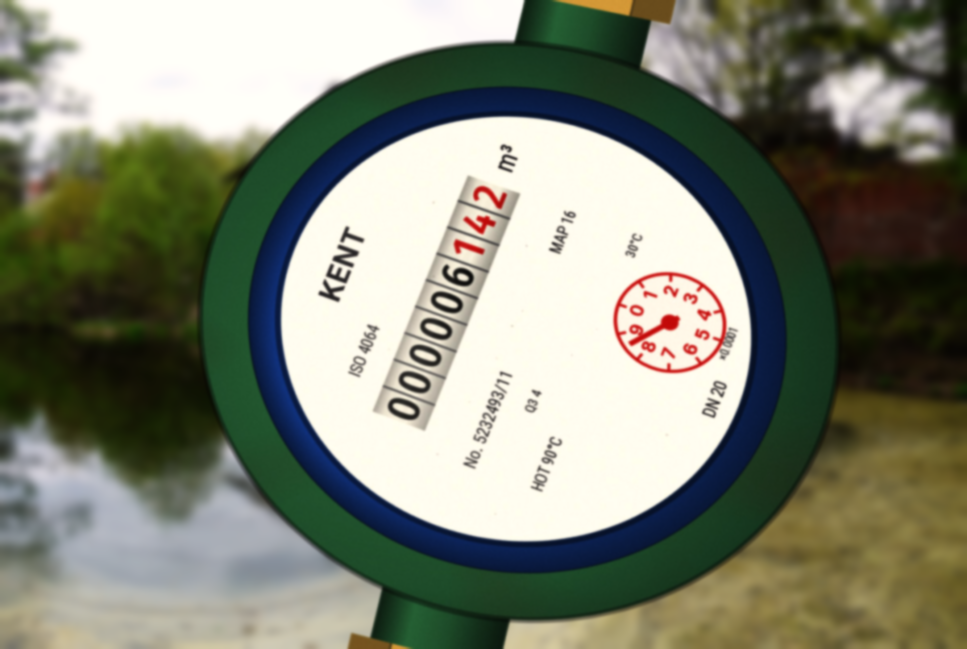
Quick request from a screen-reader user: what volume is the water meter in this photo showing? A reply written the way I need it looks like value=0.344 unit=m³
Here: value=6.1428 unit=m³
